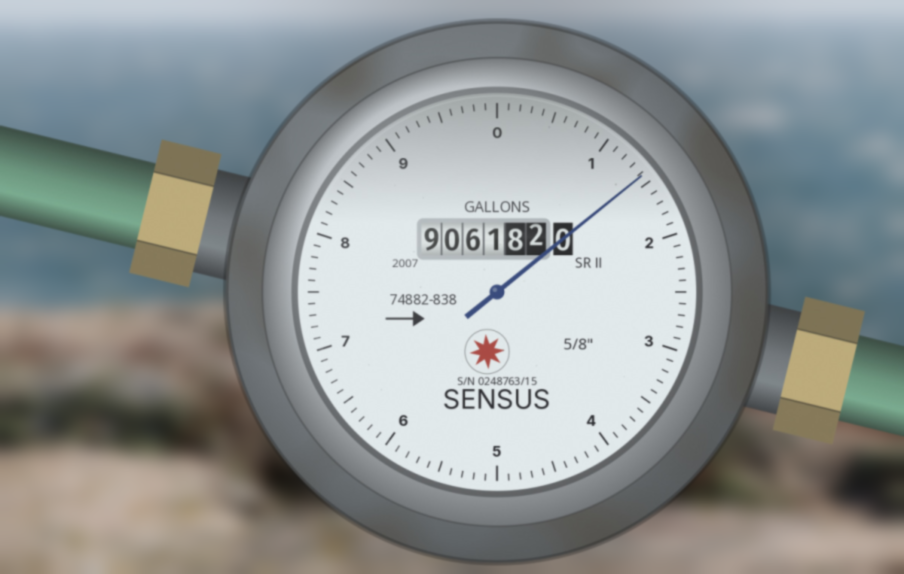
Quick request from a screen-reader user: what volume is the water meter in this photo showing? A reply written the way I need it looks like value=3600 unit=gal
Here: value=9061821.4 unit=gal
